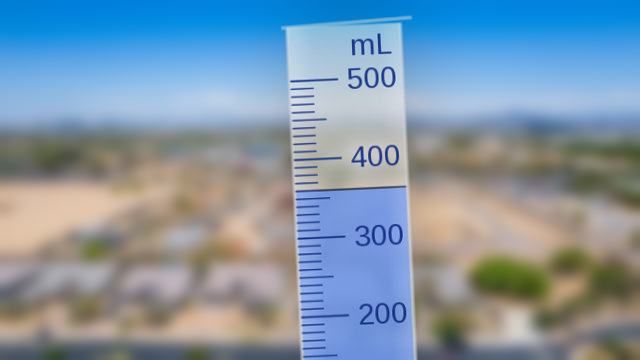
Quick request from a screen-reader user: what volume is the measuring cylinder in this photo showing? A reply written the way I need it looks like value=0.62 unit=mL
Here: value=360 unit=mL
